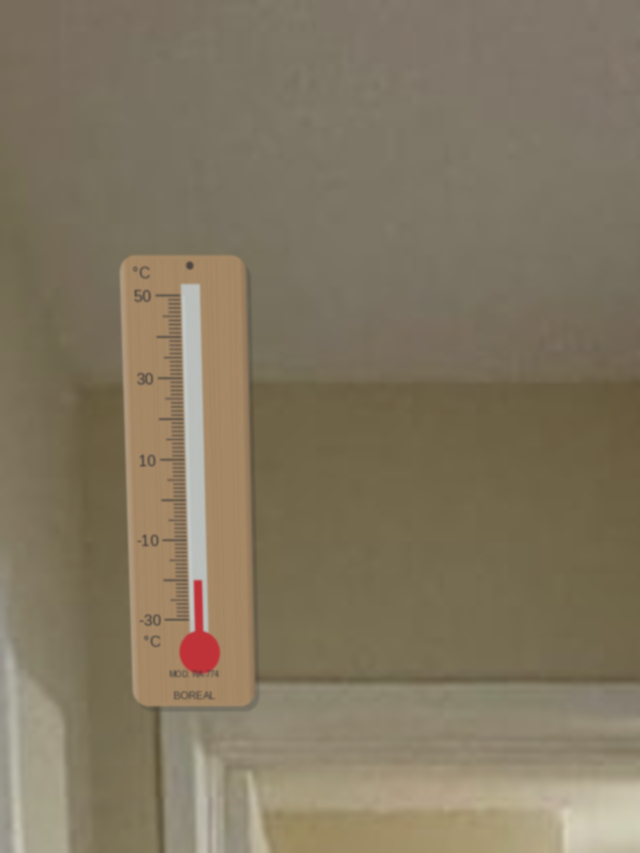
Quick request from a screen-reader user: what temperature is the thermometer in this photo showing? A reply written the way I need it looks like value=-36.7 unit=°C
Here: value=-20 unit=°C
